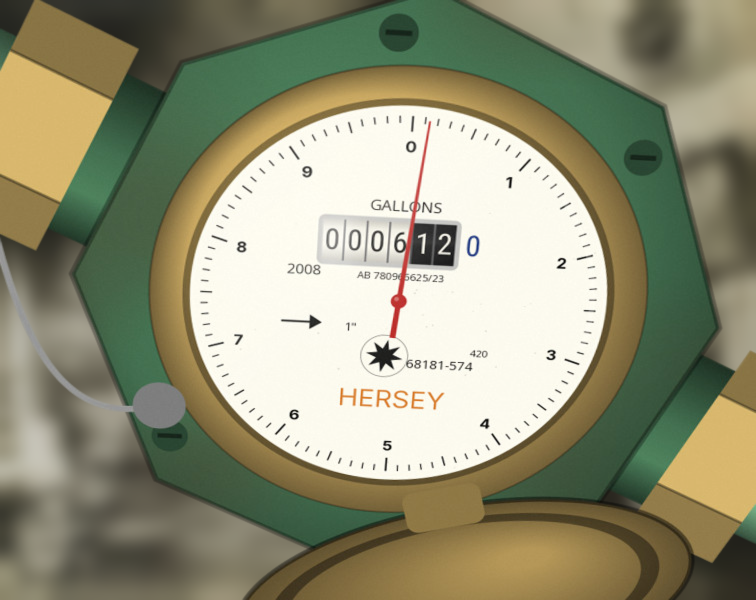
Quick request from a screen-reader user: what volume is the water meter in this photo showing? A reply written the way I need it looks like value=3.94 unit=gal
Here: value=6120.1 unit=gal
